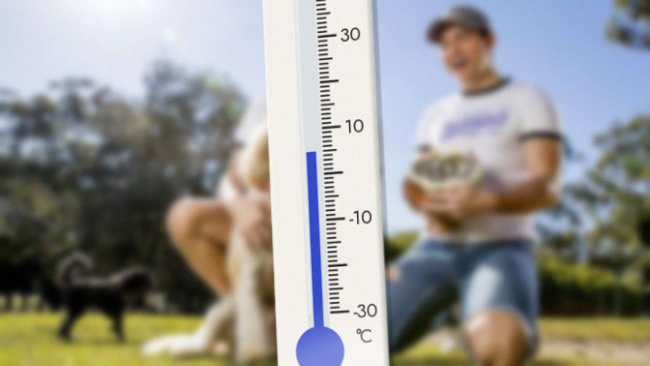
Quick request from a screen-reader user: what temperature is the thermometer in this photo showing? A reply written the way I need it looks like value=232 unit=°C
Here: value=5 unit=°C
